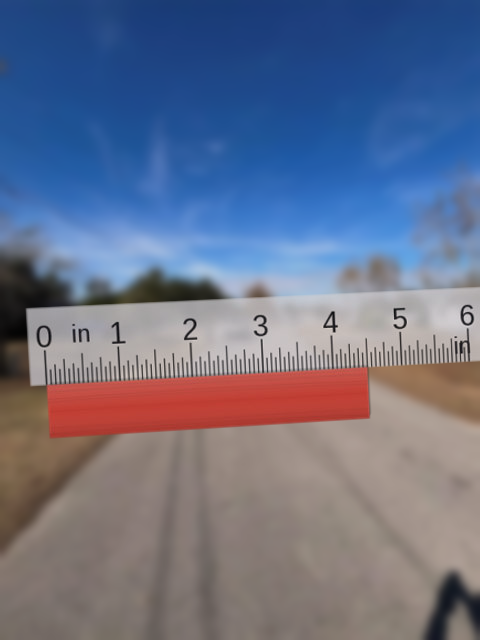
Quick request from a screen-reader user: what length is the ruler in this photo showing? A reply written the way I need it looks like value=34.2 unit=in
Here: value=4.5 unit=in
